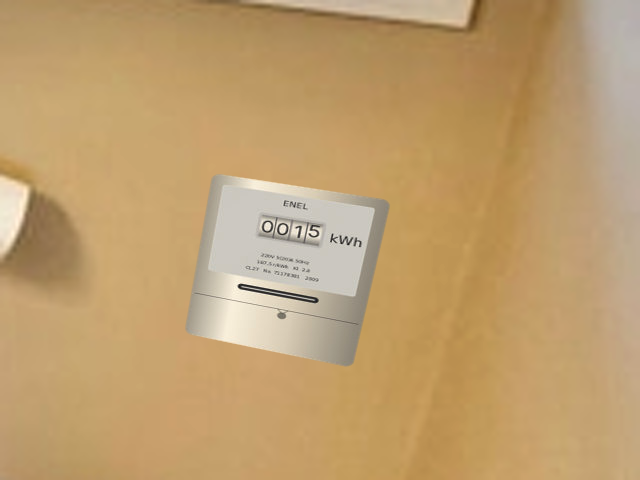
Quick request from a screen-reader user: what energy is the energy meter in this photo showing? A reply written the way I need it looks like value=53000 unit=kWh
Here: value=15 unit=kWh
